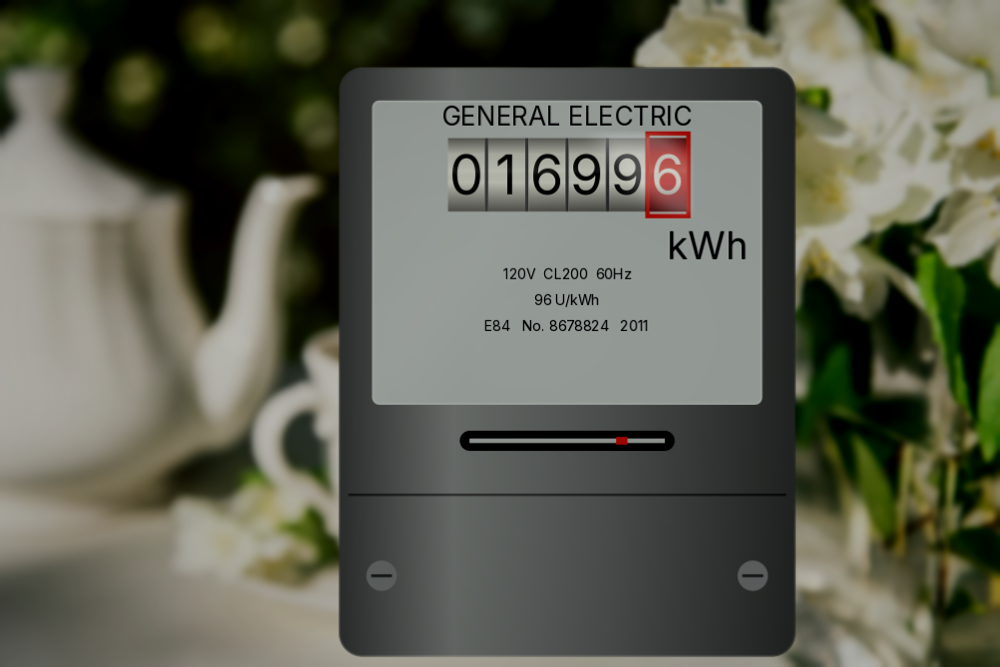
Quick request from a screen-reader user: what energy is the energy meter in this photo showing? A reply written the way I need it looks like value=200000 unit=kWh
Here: value=1699.6 unit=kWh
